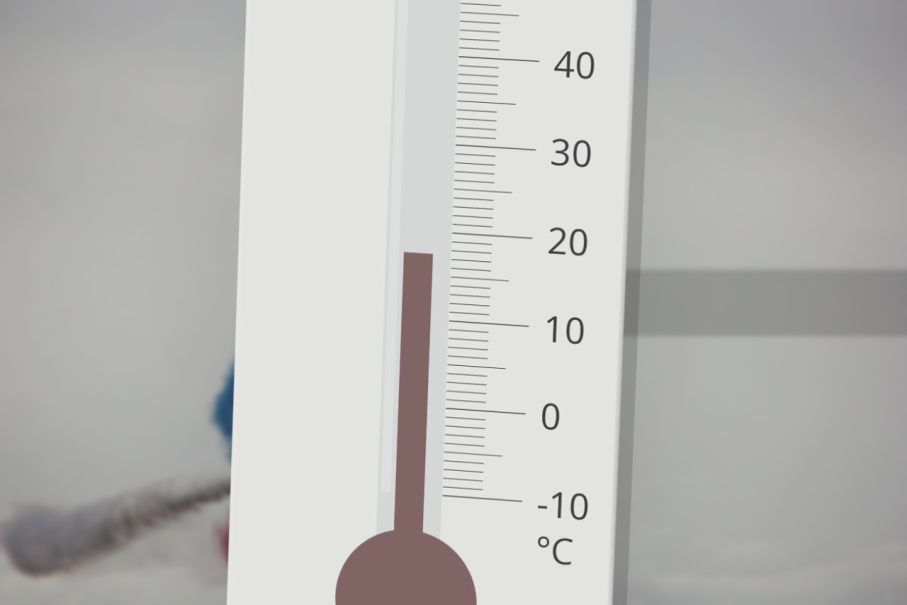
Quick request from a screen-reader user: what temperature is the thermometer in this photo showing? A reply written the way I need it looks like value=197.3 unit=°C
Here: value=17.5 unit=°C
